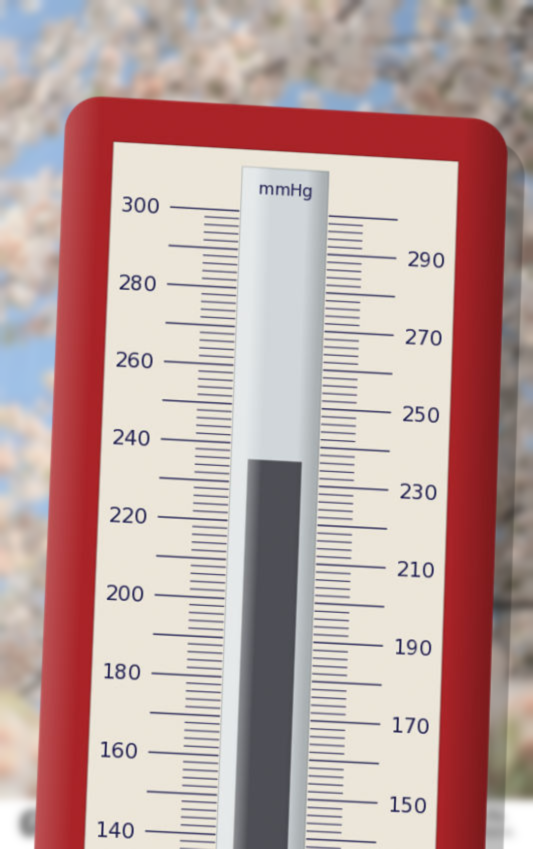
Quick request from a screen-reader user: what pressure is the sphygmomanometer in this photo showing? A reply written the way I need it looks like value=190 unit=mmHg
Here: value=236 unit=mmHg
